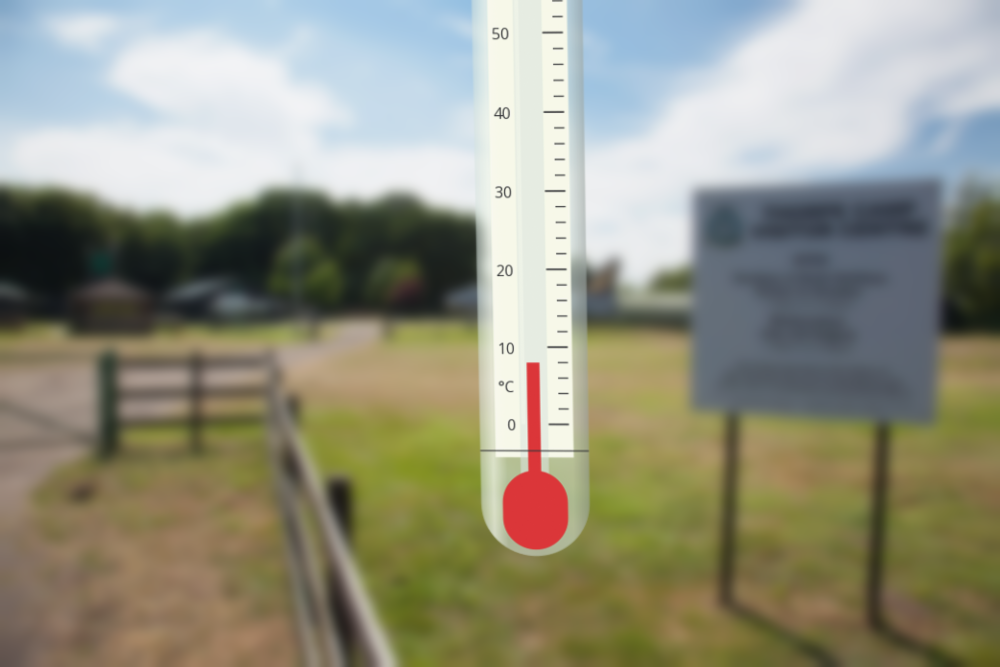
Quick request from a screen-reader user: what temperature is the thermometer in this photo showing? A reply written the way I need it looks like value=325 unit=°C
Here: value=8 unit=°C
